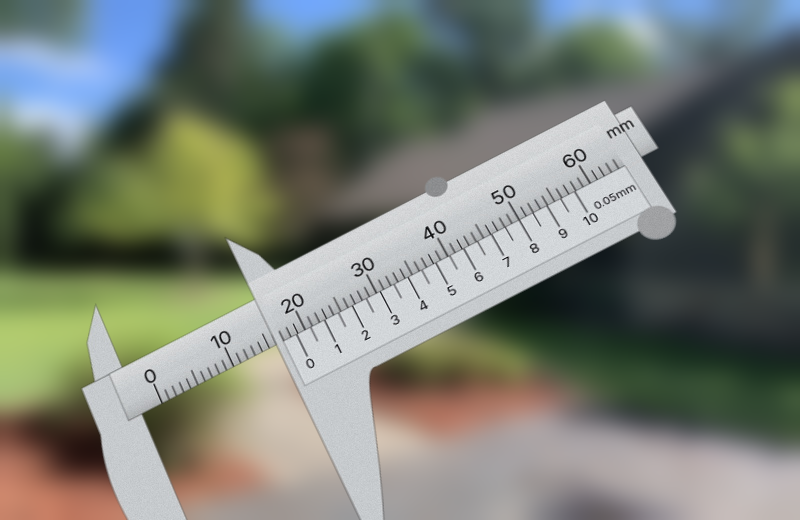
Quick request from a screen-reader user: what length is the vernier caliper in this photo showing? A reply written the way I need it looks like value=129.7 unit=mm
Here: value=18.8 unit=mm
